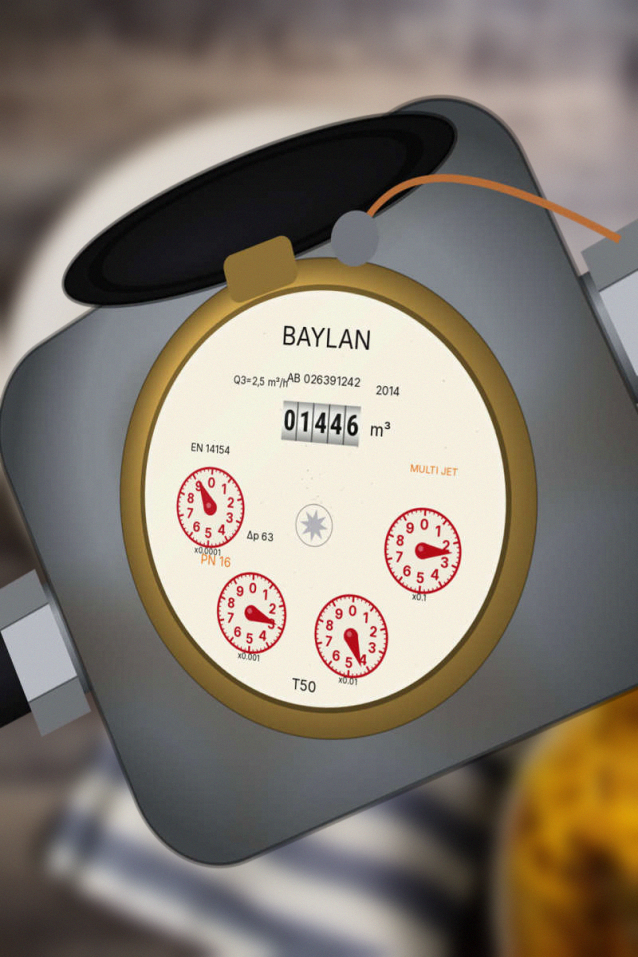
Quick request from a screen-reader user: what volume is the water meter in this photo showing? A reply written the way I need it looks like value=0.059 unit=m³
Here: value=1446.2429 unit=m³
